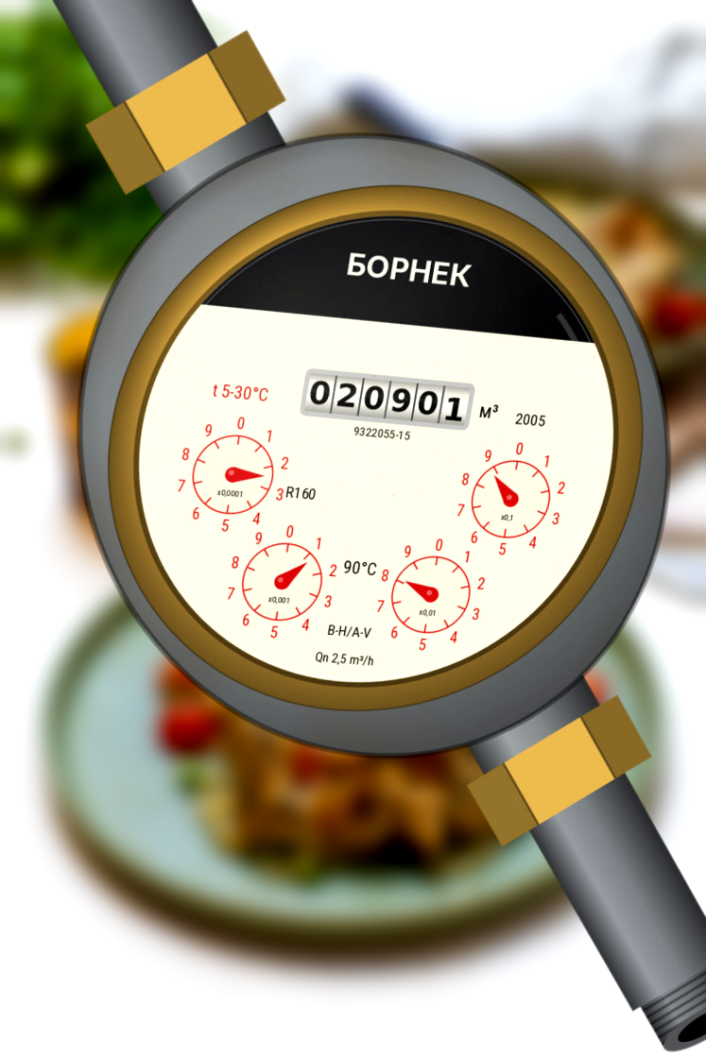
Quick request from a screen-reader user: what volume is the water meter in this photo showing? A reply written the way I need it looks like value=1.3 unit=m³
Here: value=20900.8812 unit=m³
